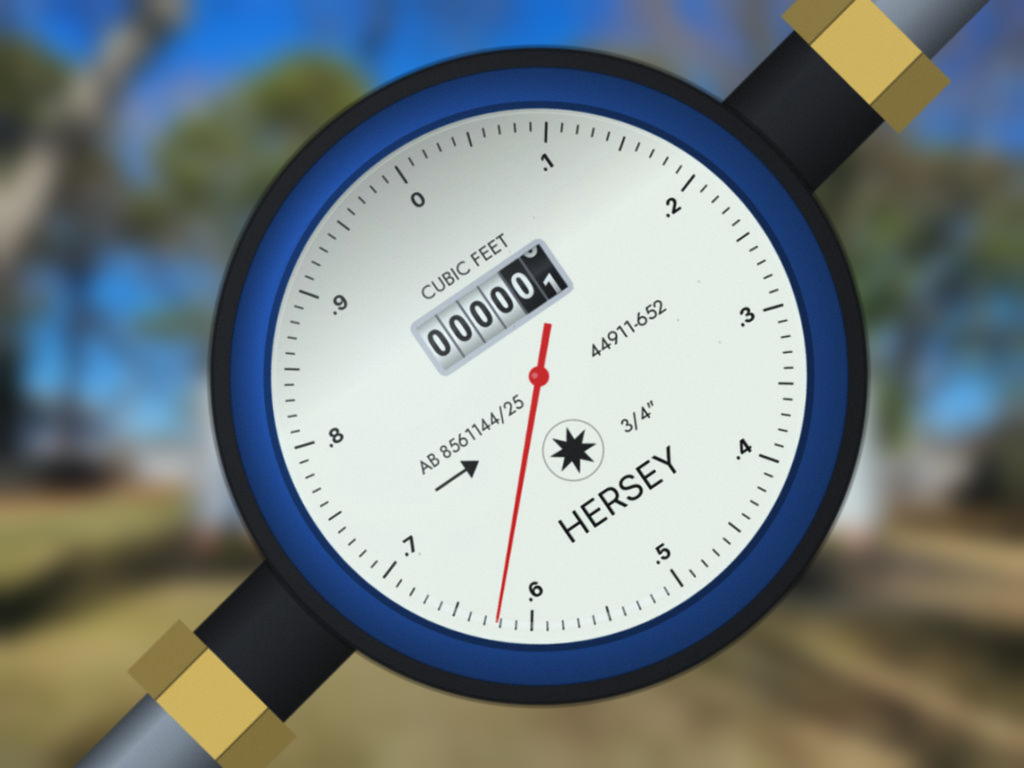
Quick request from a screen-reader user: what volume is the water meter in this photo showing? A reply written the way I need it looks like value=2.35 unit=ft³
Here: value=0.62 unit=ft³
